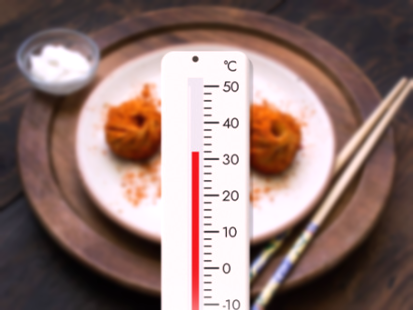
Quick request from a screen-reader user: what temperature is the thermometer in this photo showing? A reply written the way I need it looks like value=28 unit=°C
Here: value=32 unit=°C
